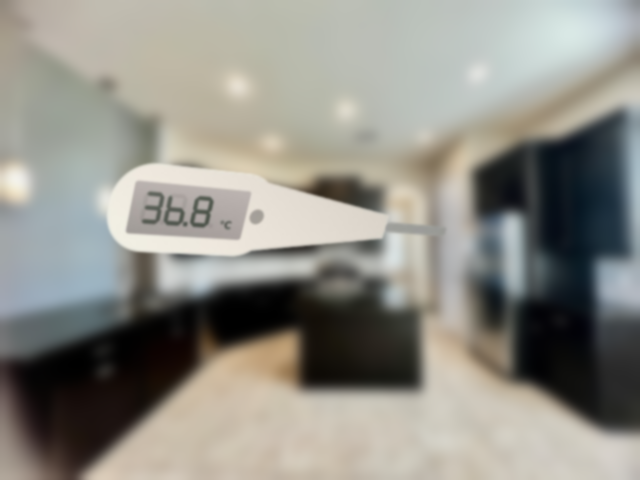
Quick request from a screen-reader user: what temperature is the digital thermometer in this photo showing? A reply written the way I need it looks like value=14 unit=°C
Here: value=36.8 unit=°C
